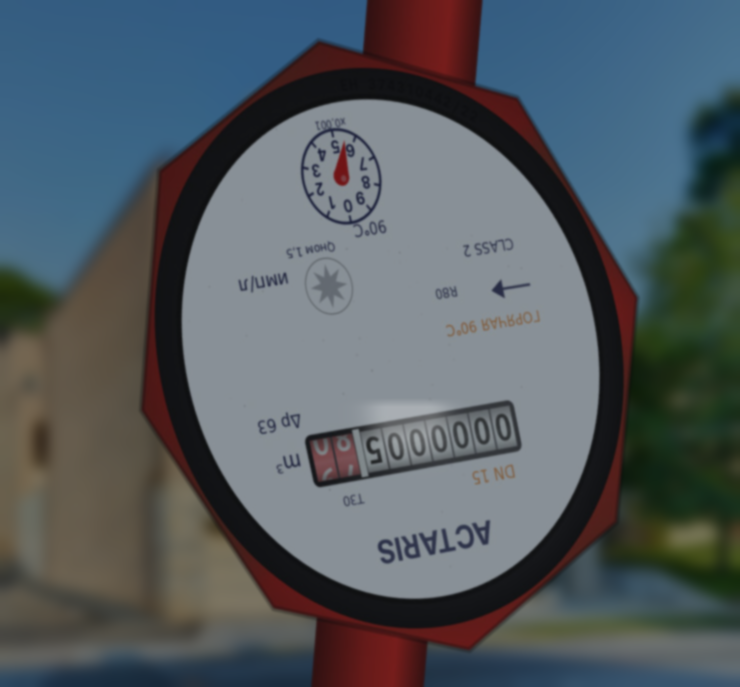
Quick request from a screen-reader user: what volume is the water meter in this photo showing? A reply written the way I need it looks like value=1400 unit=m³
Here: value=5.795 unit=m³
